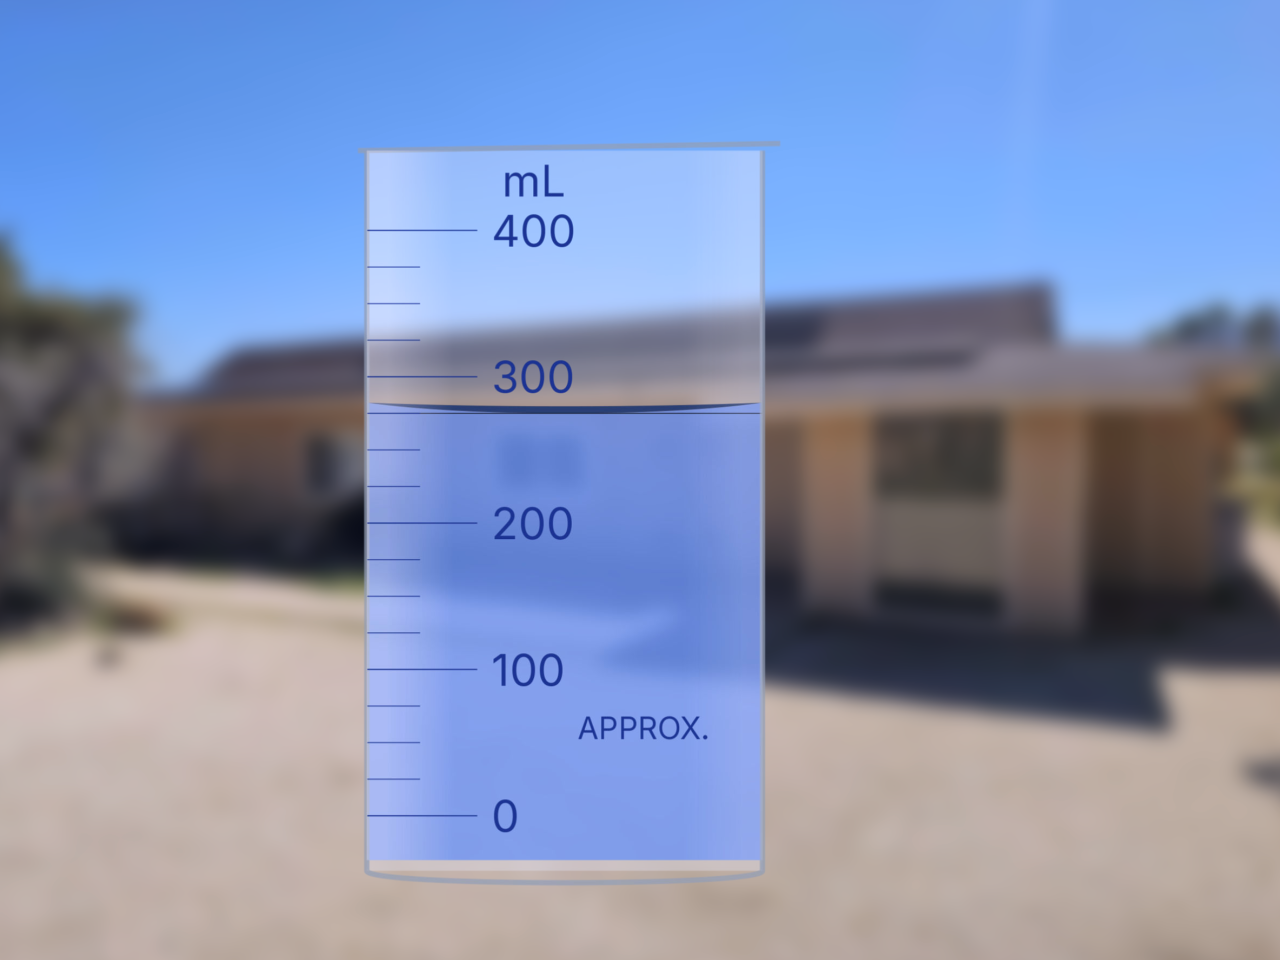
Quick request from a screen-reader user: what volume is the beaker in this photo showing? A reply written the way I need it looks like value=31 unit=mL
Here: value=275 unit=mL
